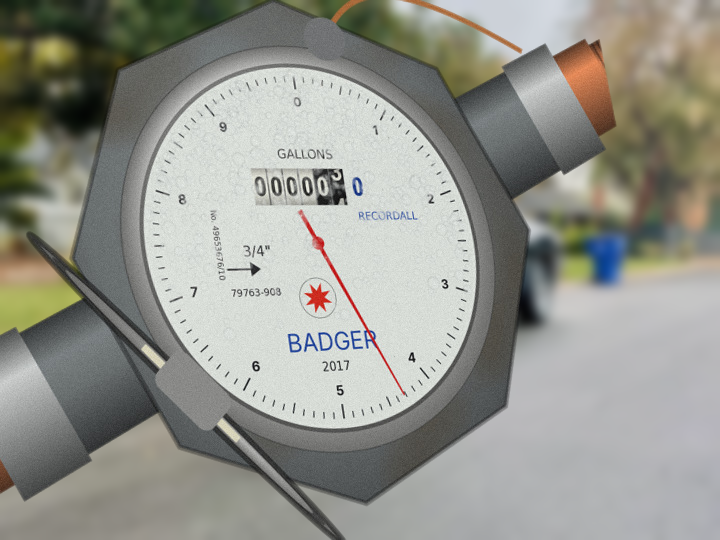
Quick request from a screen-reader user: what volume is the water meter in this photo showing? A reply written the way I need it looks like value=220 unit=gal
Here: value=34.3 unit=gal
